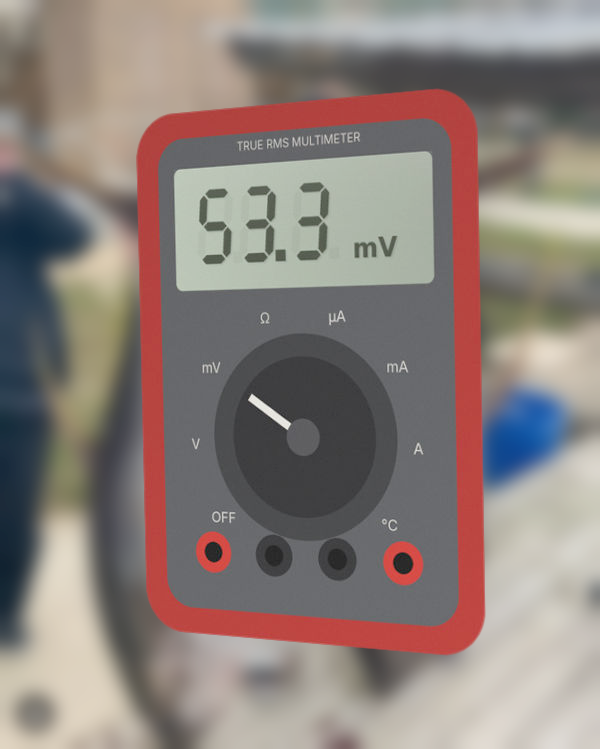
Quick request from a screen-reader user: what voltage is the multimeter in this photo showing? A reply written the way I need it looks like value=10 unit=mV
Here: value=53.3 unit=mV
